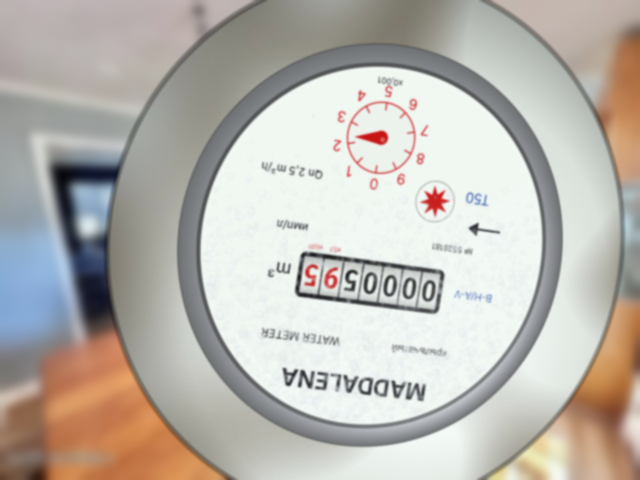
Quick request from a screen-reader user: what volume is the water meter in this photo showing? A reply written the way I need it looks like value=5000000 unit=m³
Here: value=5.952 unit=m³
